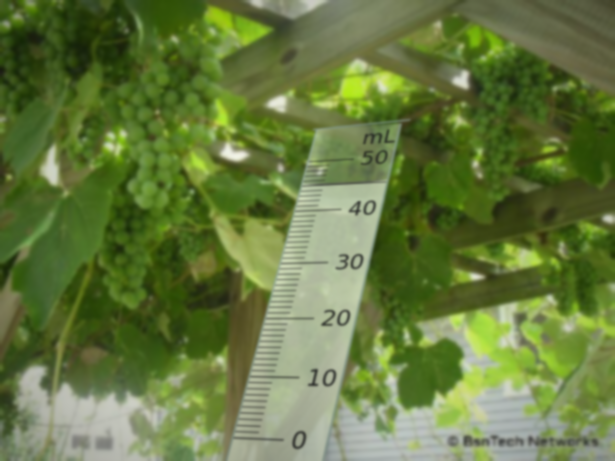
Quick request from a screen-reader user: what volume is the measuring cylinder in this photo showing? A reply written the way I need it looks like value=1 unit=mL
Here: value=45 unit=mL
